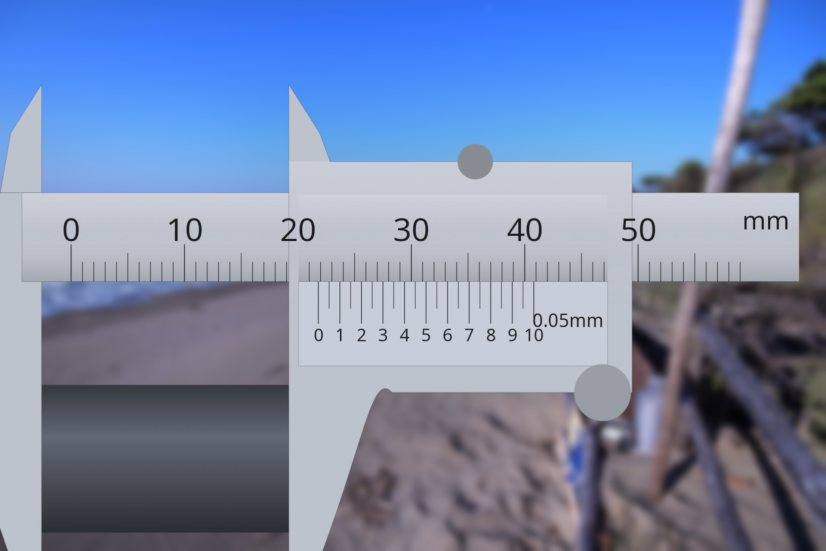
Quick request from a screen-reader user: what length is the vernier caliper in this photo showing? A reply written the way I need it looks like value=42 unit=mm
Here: value=21.8 unit=mm
